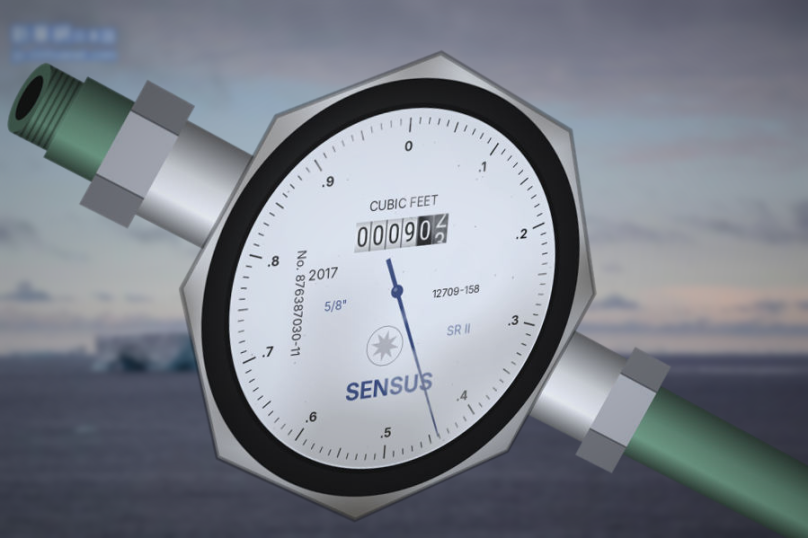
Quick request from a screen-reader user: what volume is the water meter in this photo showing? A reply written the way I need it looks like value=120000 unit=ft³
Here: value=902.44 unit=ft³
